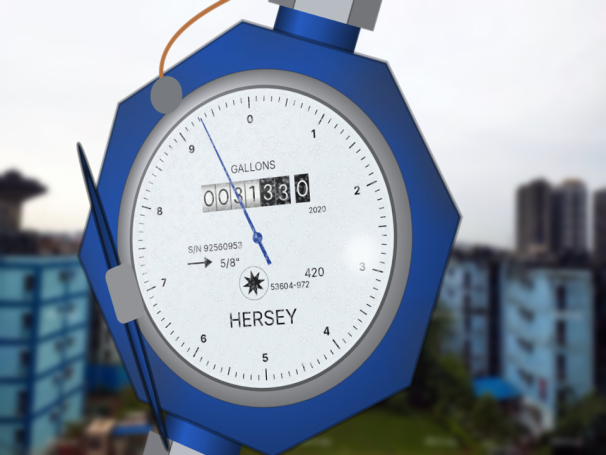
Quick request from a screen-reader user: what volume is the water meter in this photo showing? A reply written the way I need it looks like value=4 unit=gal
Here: value=31329.3 unit=gal
